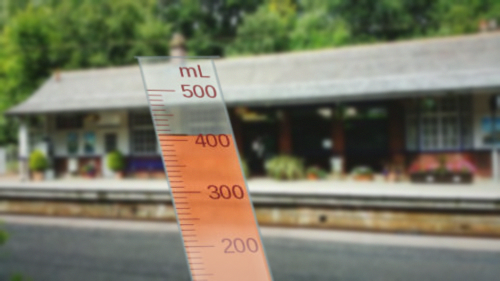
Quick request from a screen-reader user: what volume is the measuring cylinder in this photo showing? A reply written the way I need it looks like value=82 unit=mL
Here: value=410 unit=mL
